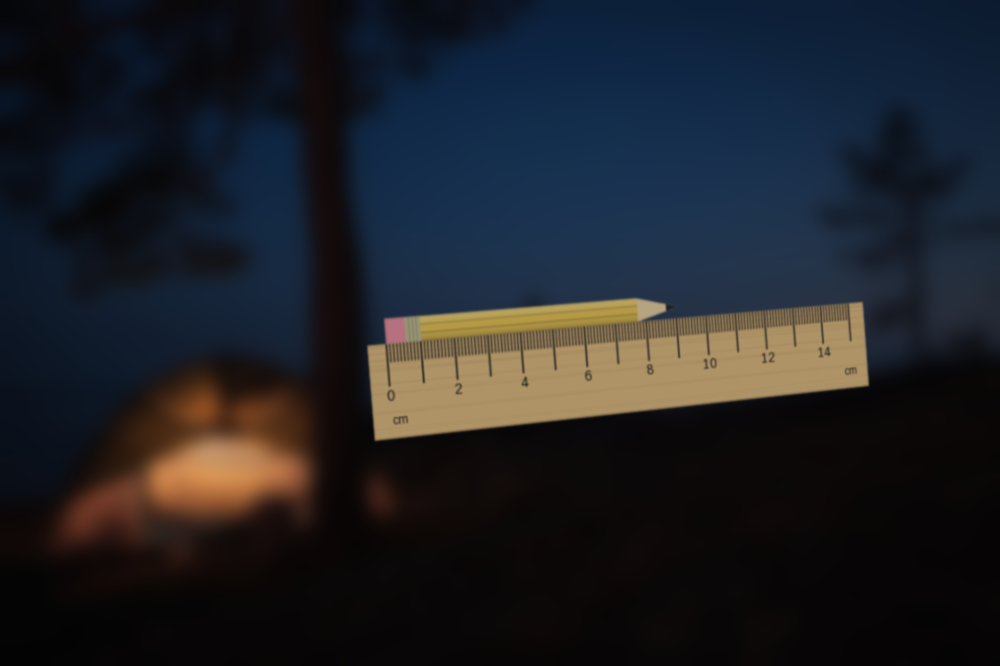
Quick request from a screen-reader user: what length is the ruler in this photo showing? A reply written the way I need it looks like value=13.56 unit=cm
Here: value=9 unit=cm
